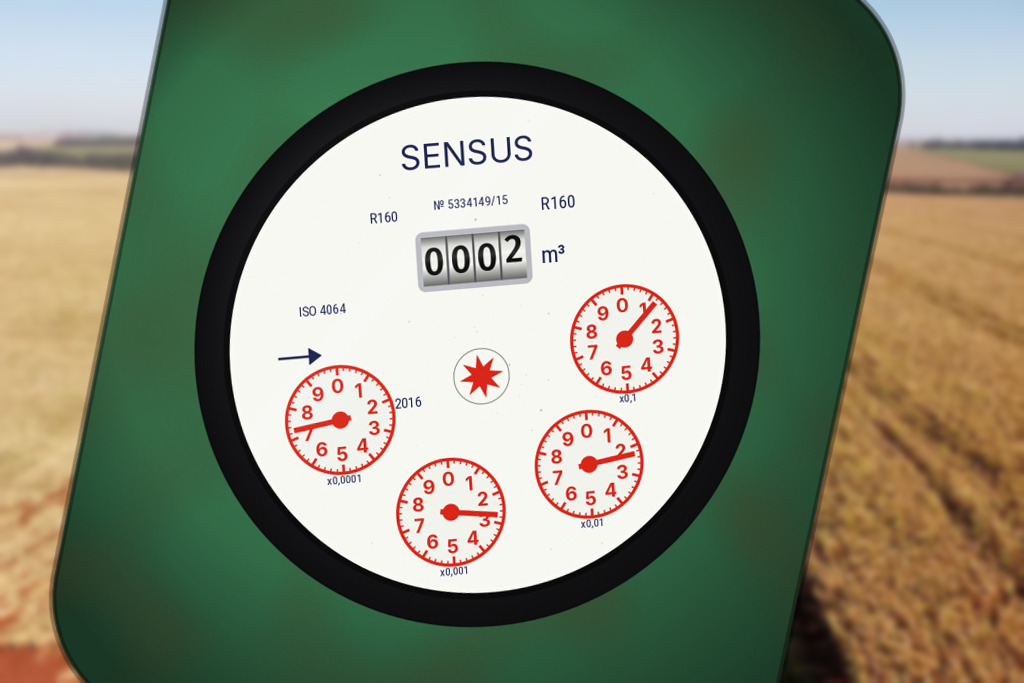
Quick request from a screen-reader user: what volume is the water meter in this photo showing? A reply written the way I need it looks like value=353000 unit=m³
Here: value=2.1227 unit=m³
